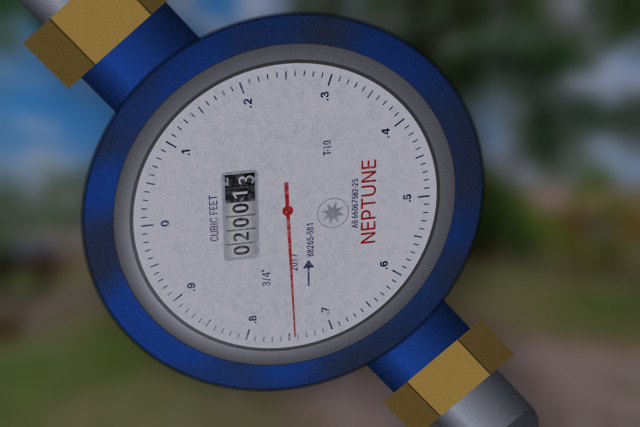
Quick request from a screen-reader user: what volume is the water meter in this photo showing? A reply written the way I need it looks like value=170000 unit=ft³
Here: value=20012.74 unit=ft³
